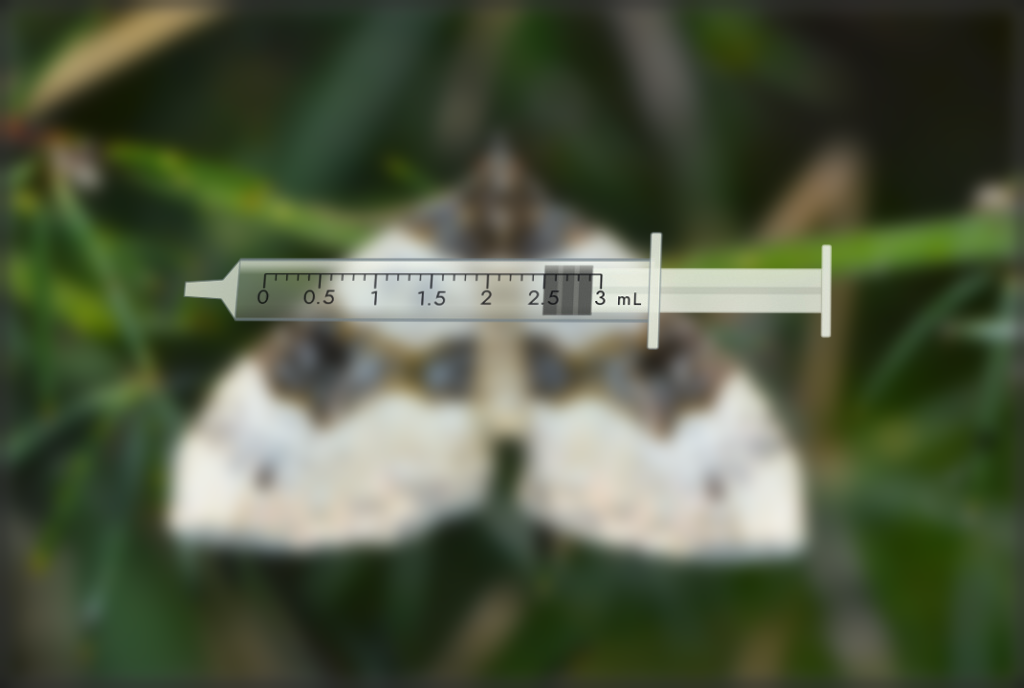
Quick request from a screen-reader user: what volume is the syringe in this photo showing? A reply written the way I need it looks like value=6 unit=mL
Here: value=2.5 unit=mL
